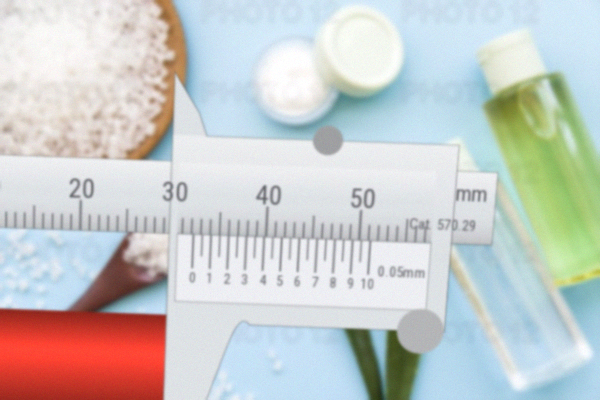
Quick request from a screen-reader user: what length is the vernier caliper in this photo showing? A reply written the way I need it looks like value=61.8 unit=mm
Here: value=32.2 unit=mm
